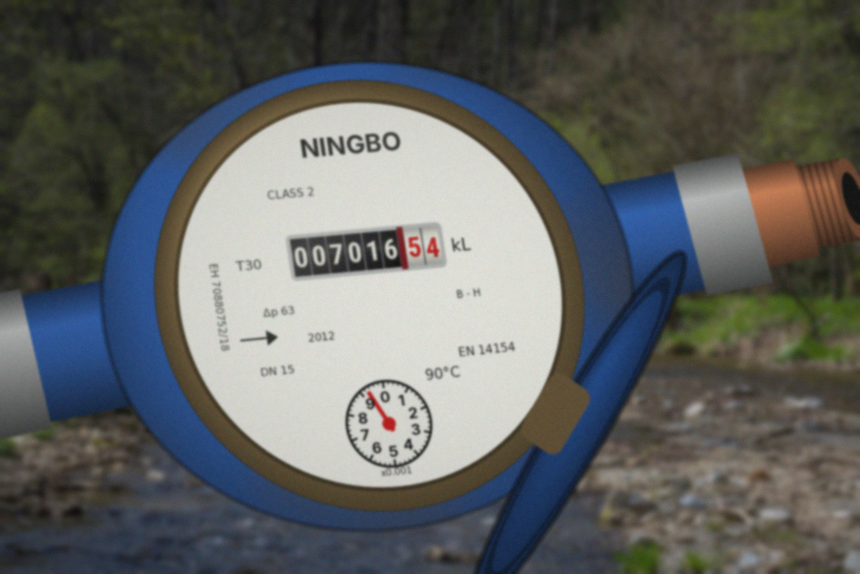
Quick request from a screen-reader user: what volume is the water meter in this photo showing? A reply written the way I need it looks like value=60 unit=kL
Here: value=7016.539 unit=kL
